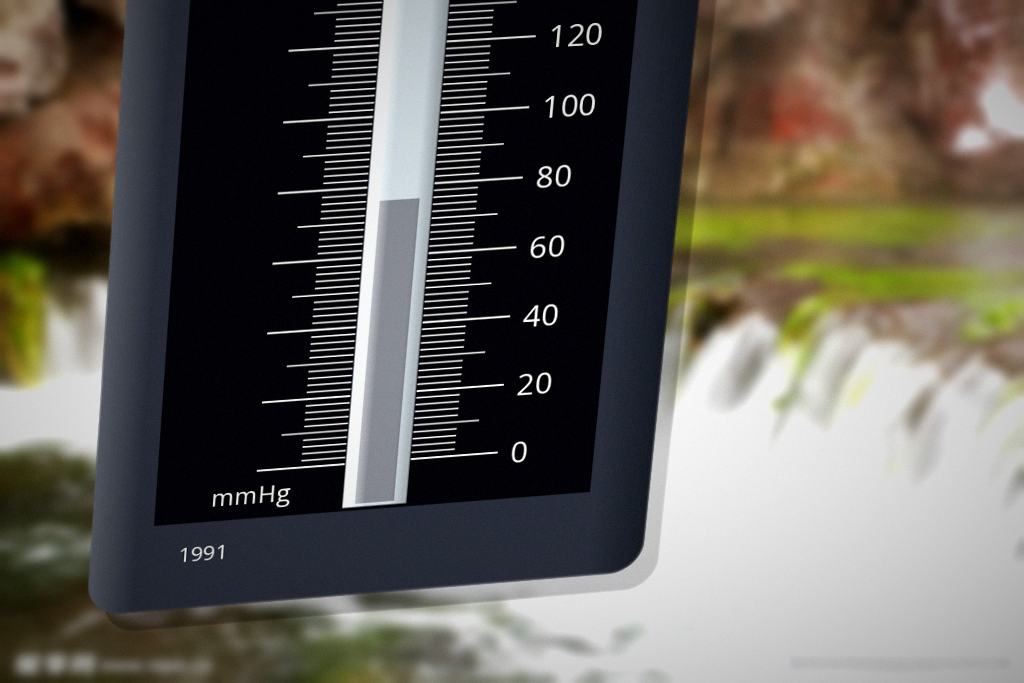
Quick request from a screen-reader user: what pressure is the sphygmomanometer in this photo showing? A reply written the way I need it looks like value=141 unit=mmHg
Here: value=76 unit=mmHg
